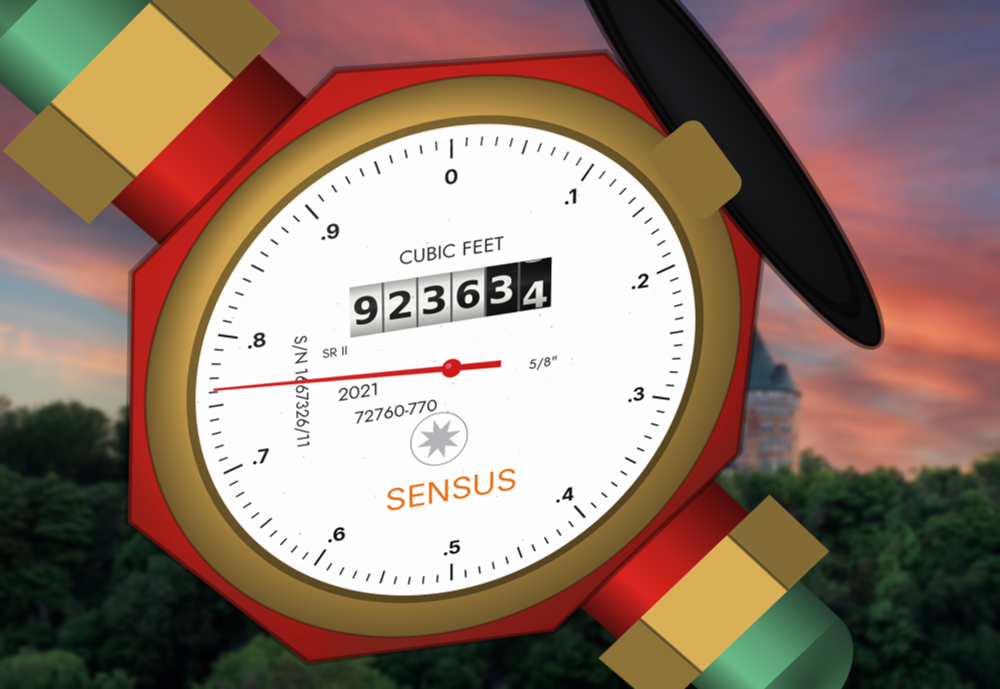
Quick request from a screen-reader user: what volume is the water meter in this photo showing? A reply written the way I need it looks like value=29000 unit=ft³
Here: value=923633.76 unit=ft³
